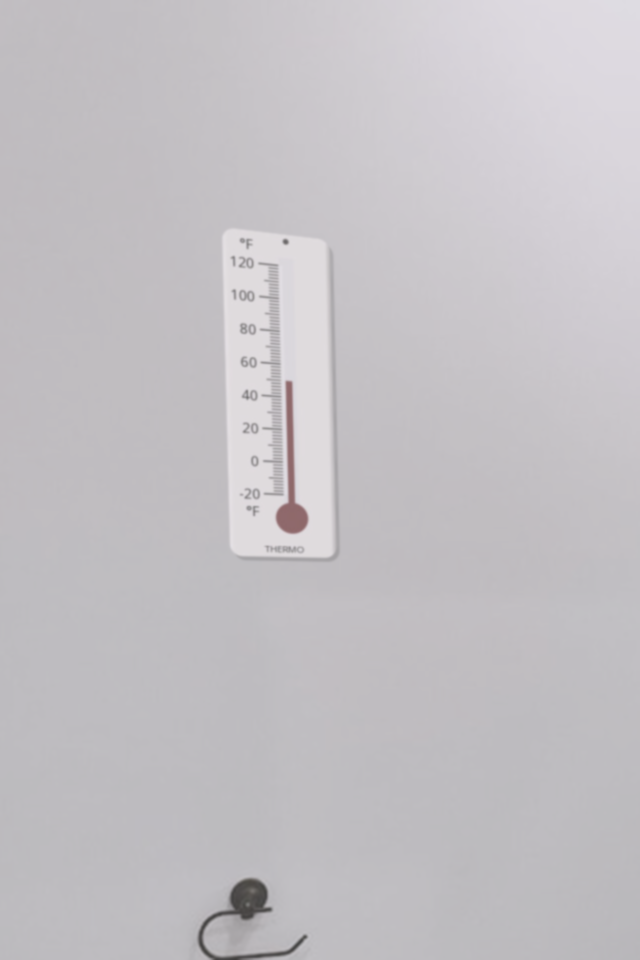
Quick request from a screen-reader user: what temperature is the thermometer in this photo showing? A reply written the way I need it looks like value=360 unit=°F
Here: value=50 unit=°F
